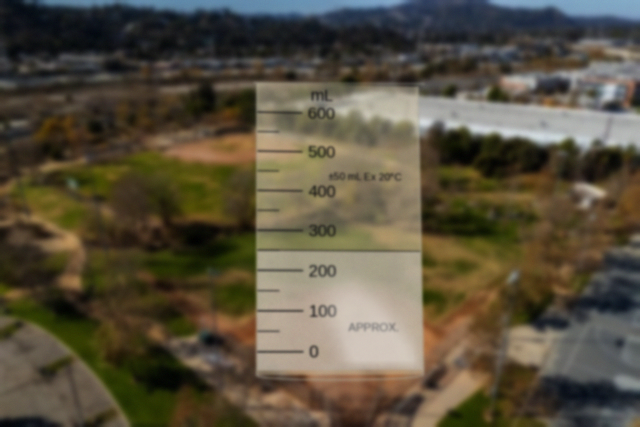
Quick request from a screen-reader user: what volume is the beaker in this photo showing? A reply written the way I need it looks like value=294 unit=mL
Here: value=250 unit=mL
